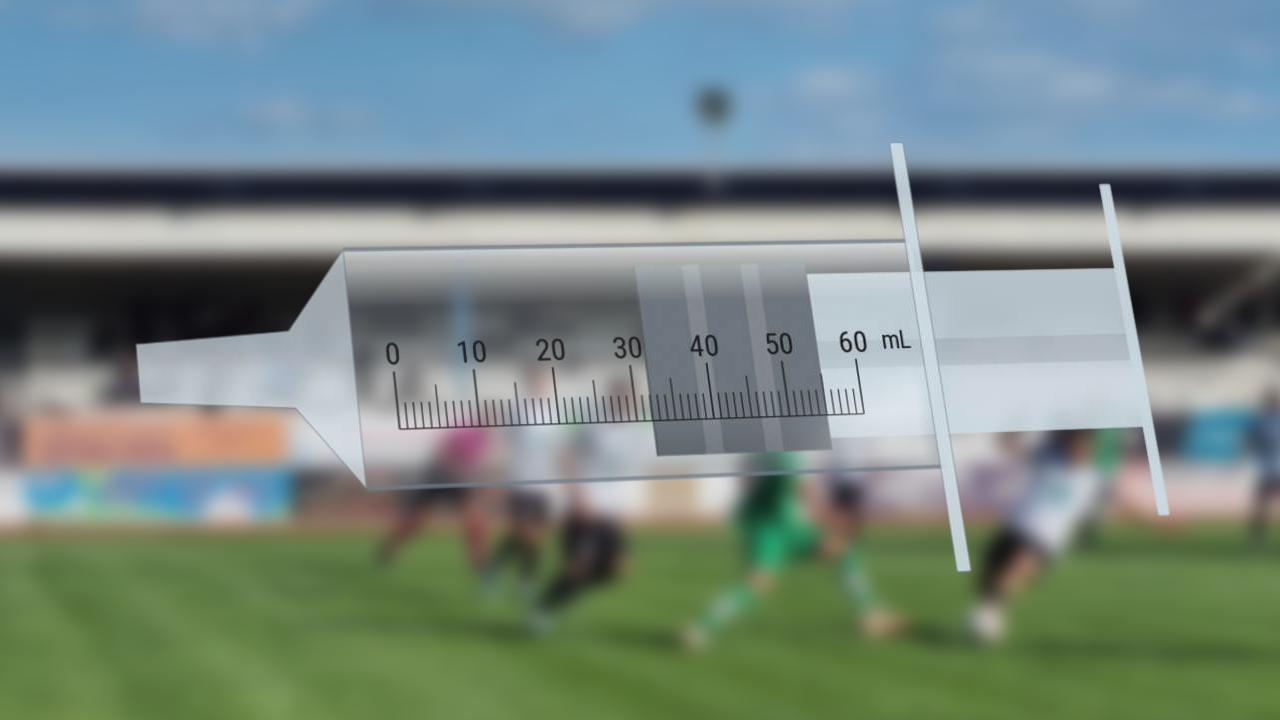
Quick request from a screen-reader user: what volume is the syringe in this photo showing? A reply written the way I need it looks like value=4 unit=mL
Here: value=32 unit=mL
